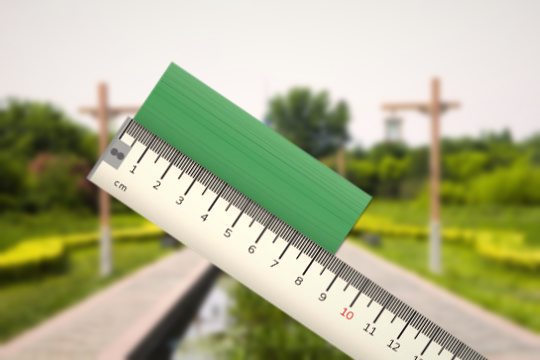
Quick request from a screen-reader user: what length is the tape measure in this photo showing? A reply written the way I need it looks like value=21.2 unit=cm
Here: value=8.5 unit=cm
